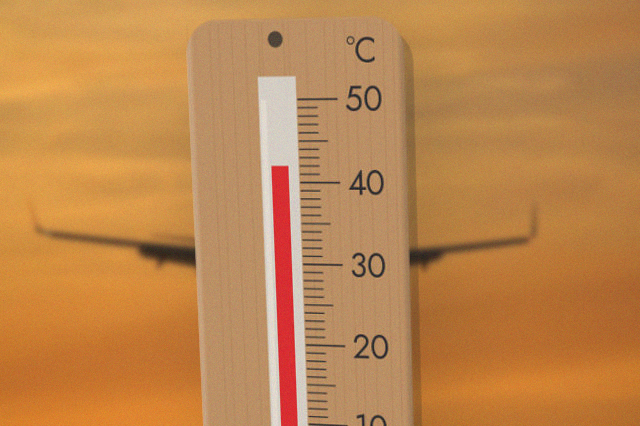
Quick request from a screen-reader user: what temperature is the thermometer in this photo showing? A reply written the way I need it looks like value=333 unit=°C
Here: value=42 unit=°C
